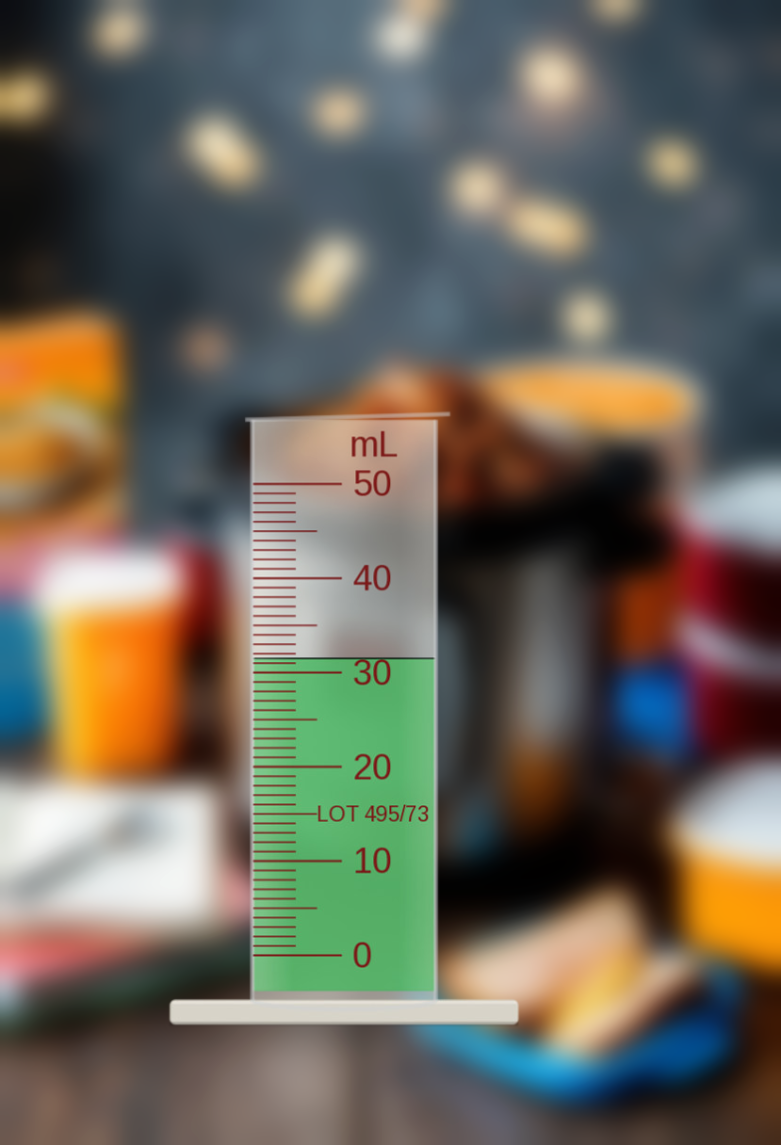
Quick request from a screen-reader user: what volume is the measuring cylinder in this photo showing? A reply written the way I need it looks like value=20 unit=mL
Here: value=31.5 unit=mL
